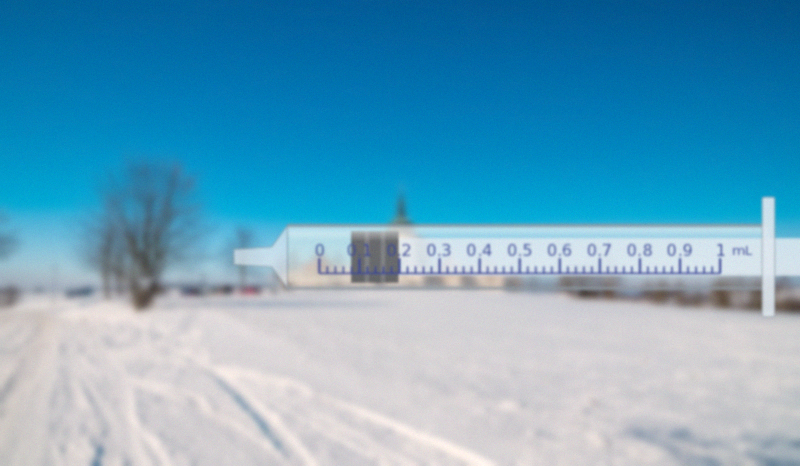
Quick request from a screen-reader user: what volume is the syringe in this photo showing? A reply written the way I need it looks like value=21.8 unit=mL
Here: value=0.08 unit=mL
